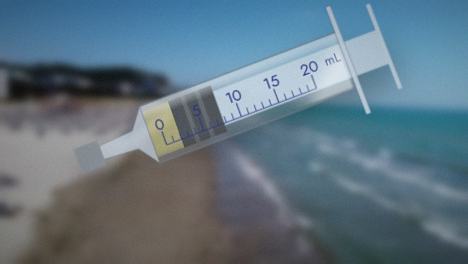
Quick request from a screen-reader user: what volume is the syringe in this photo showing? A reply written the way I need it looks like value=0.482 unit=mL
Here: value=2 unit=mL
